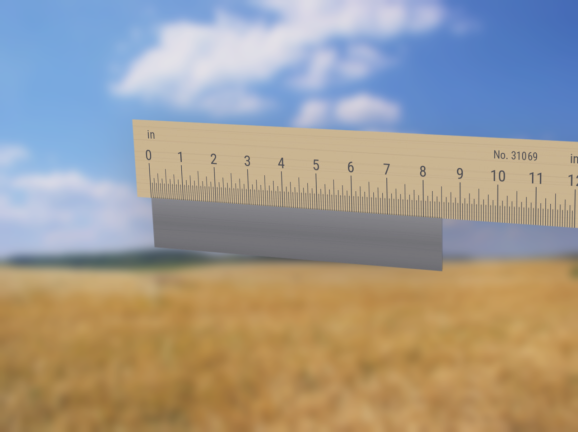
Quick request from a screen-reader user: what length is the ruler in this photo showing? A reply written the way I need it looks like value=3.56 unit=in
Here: value=8.5 unit=in
